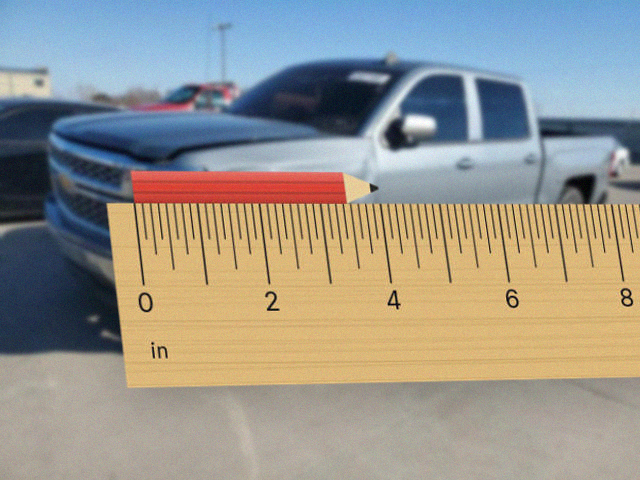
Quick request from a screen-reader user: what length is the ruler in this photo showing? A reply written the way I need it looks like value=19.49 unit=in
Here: value=4 unit=in
